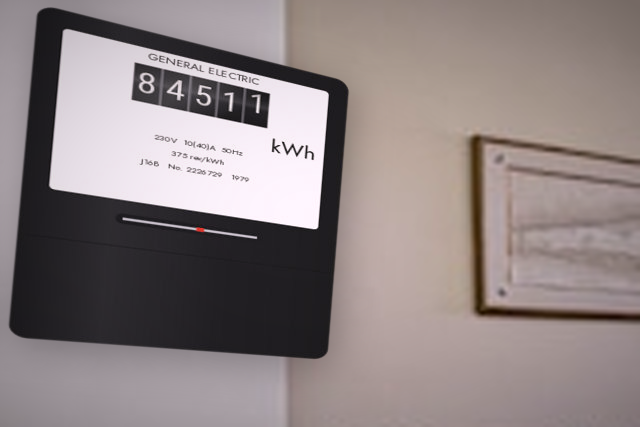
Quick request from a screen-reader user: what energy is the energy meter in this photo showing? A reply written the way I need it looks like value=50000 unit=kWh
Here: value=84511 unit=kWh
